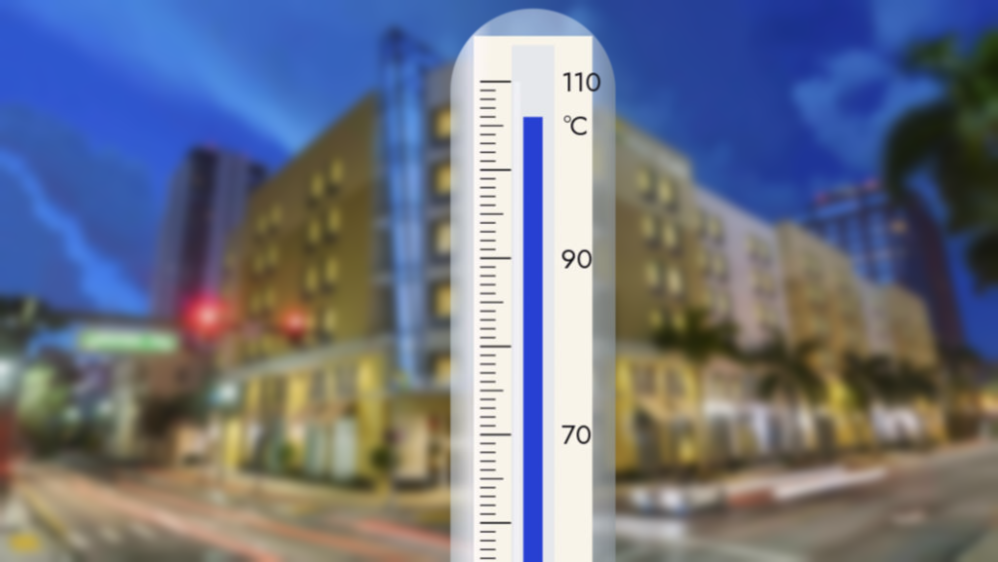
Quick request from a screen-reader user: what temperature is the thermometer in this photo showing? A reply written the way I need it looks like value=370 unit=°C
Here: value=106 unit=°C
